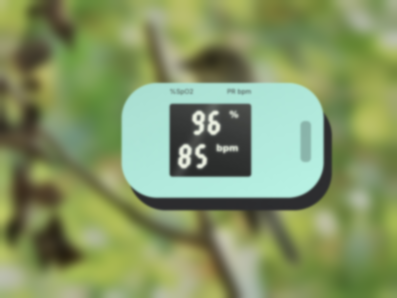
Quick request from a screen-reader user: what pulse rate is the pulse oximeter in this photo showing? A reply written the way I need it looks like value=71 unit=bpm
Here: value=85 unit=bpm
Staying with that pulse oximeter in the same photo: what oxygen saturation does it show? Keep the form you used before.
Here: value=96 unit=%
